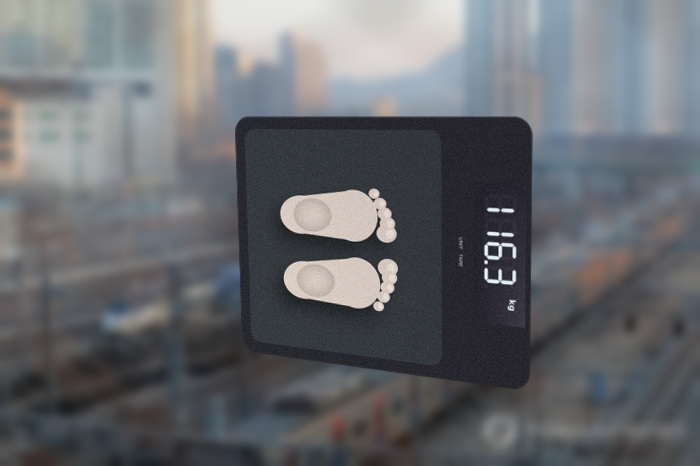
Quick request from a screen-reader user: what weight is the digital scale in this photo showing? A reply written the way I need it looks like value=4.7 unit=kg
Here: value=116.3 unit=kg
